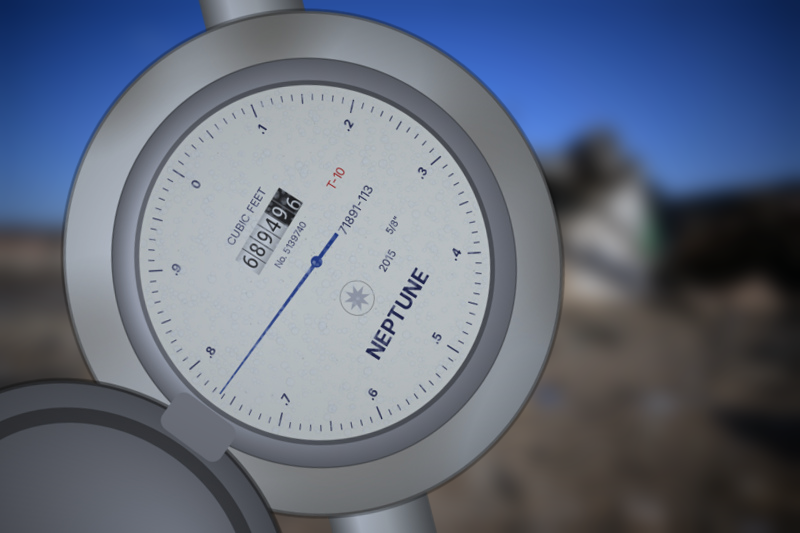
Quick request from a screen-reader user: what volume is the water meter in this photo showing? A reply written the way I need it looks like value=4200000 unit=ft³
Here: value=689495.76 unit=ft³
